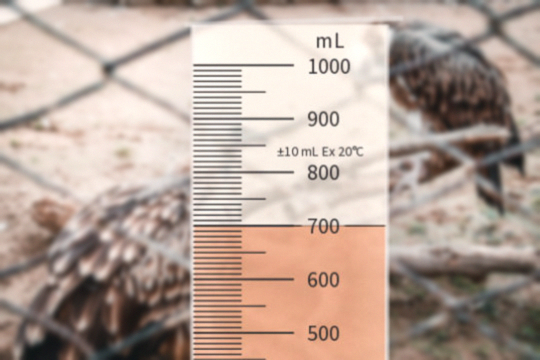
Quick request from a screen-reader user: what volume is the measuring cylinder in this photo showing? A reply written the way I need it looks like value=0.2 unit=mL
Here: value=700 unit=mL
